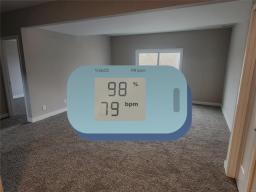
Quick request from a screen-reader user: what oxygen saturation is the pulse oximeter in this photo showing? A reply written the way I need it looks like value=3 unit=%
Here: value=98 unit=%
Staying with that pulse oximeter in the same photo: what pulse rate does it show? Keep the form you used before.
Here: value=79 unit=bpm
